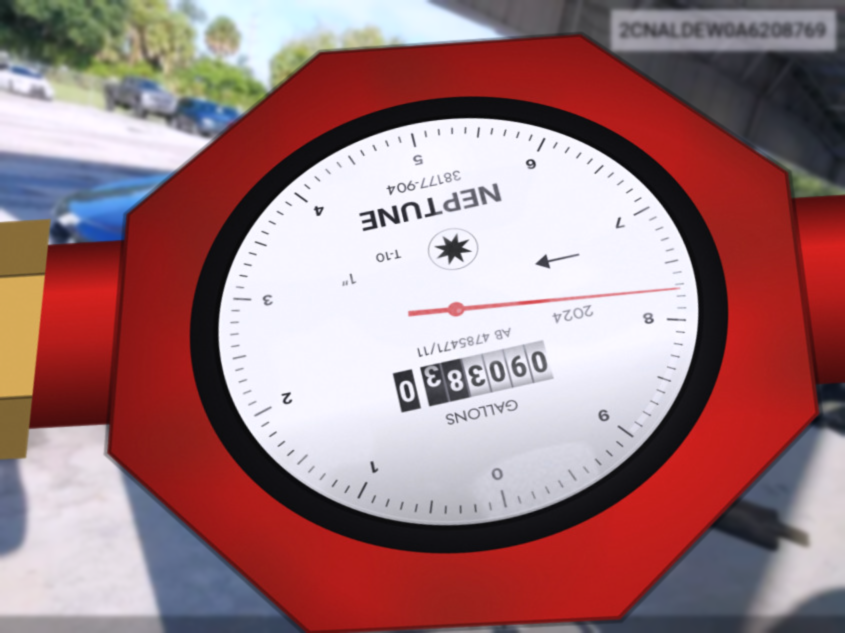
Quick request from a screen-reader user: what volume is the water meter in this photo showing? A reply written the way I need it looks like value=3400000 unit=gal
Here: value=903827.7 unit=gal
